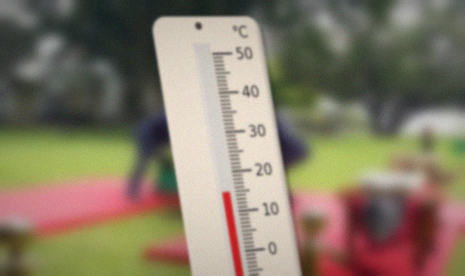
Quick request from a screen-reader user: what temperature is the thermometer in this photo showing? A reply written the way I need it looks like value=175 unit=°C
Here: value=15 unit=°C
